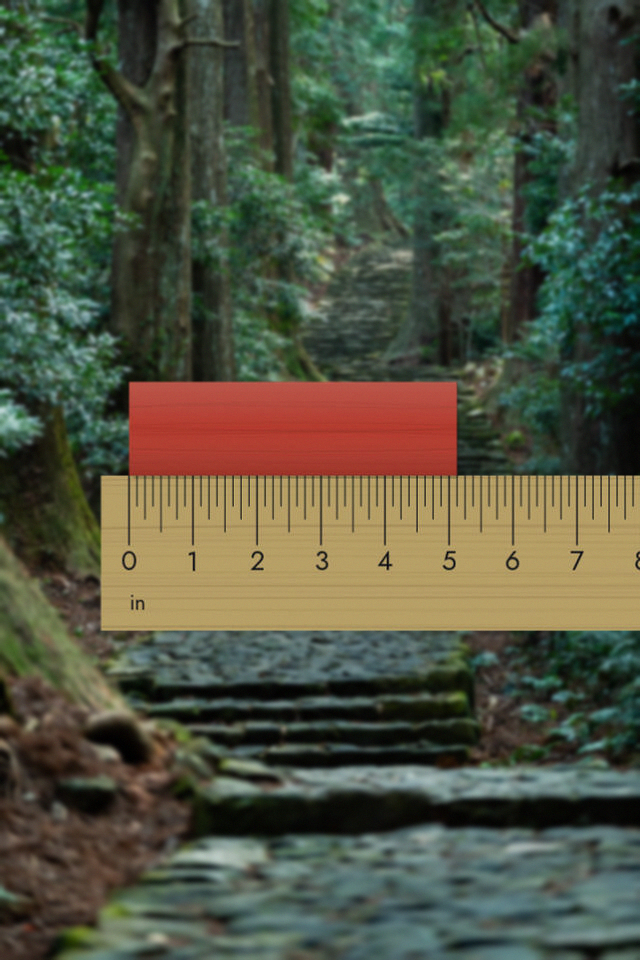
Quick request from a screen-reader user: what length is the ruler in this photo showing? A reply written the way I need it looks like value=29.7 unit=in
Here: value=5.125 unit=in
